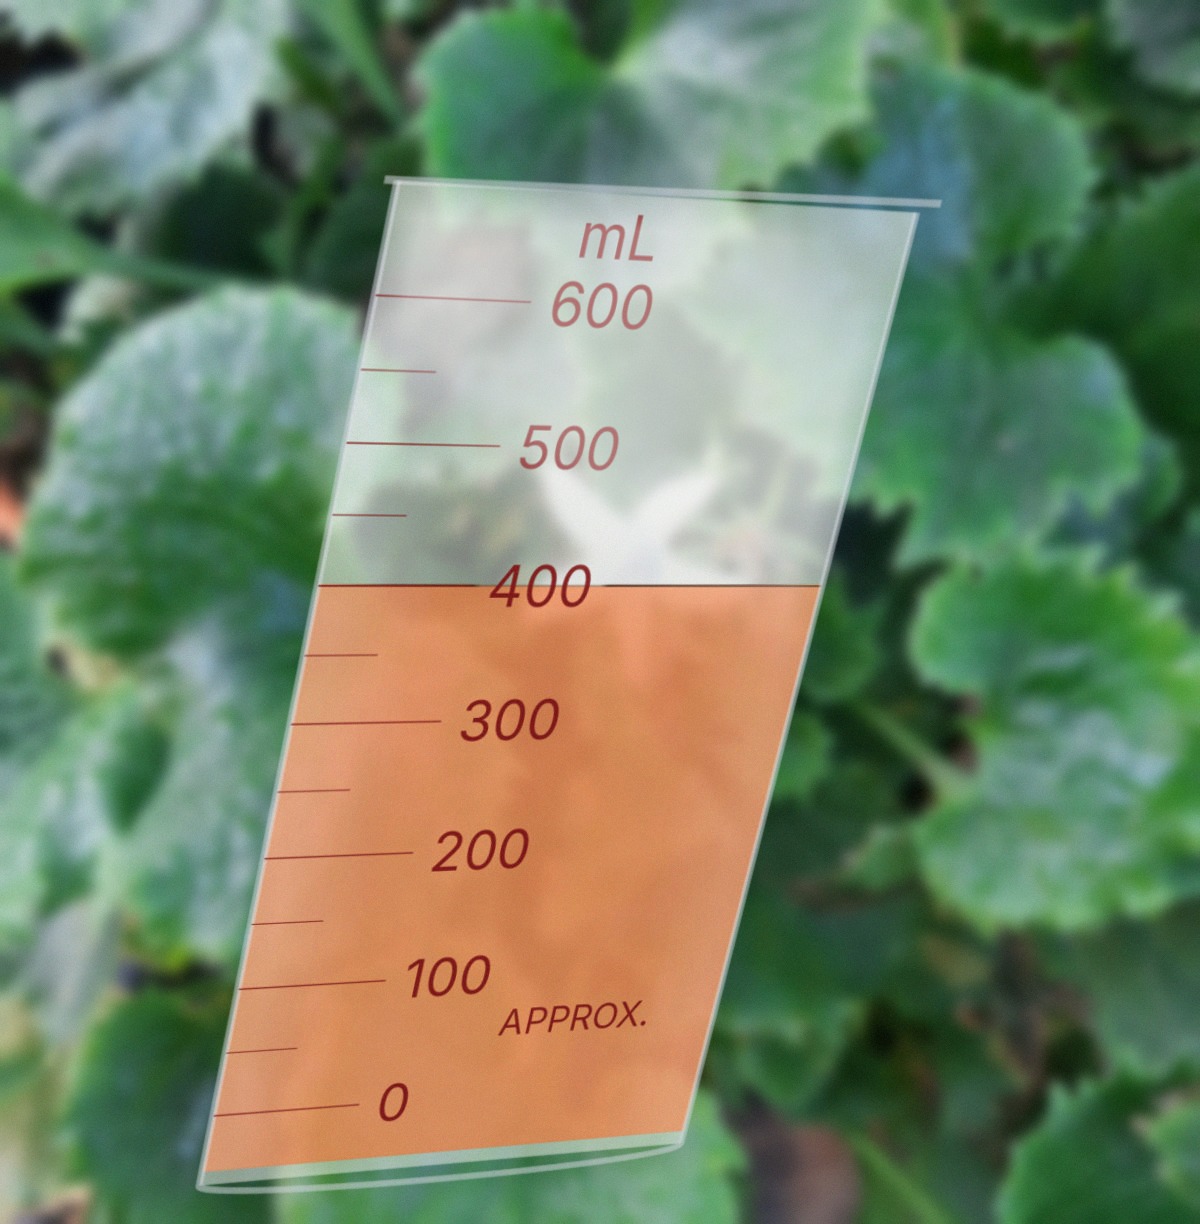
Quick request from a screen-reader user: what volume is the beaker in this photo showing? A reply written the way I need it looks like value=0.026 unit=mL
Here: value=400 unit=mL
